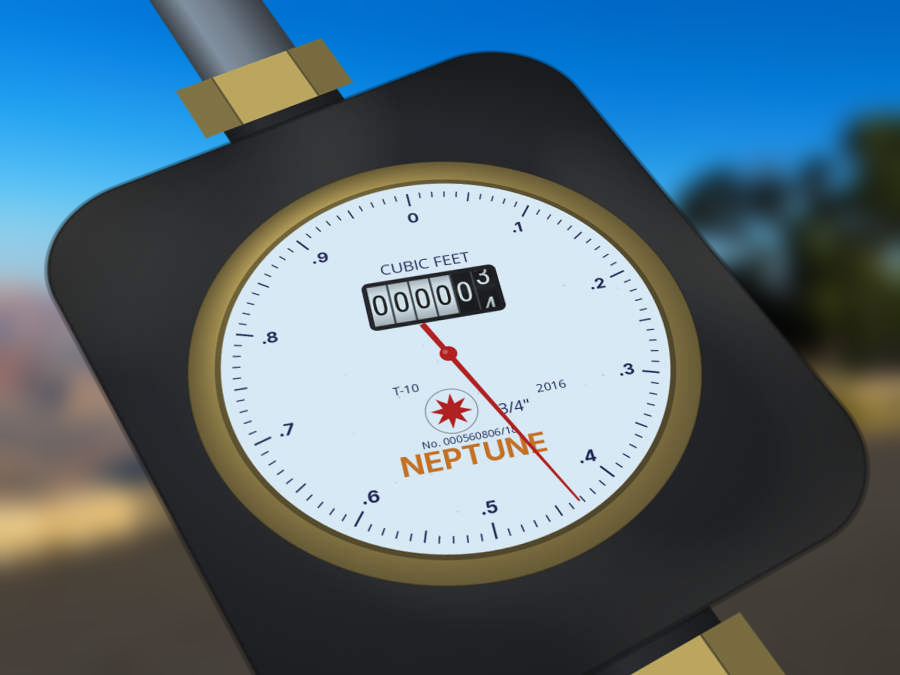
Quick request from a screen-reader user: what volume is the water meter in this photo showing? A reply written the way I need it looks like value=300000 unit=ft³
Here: value=3.43 unit=ft³
